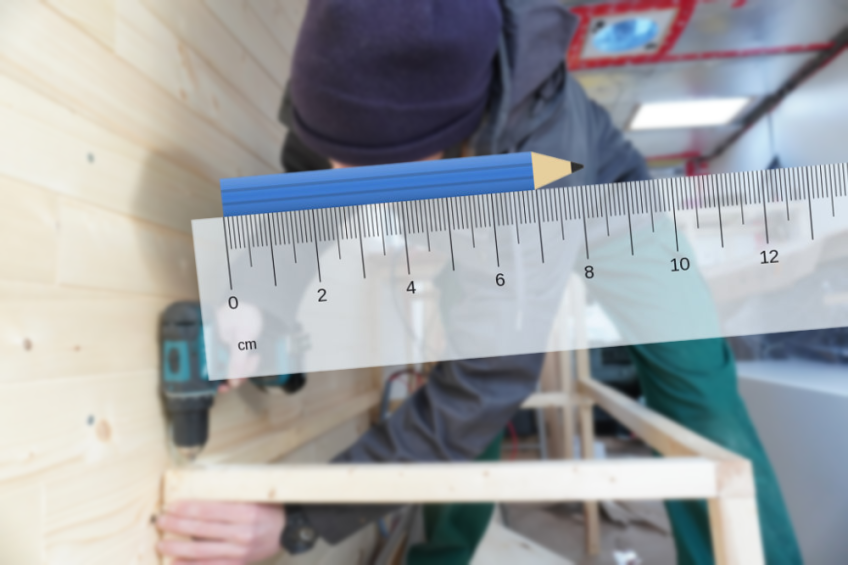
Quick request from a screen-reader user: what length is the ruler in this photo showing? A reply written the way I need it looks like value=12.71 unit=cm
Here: value=8.1 unit=cm
